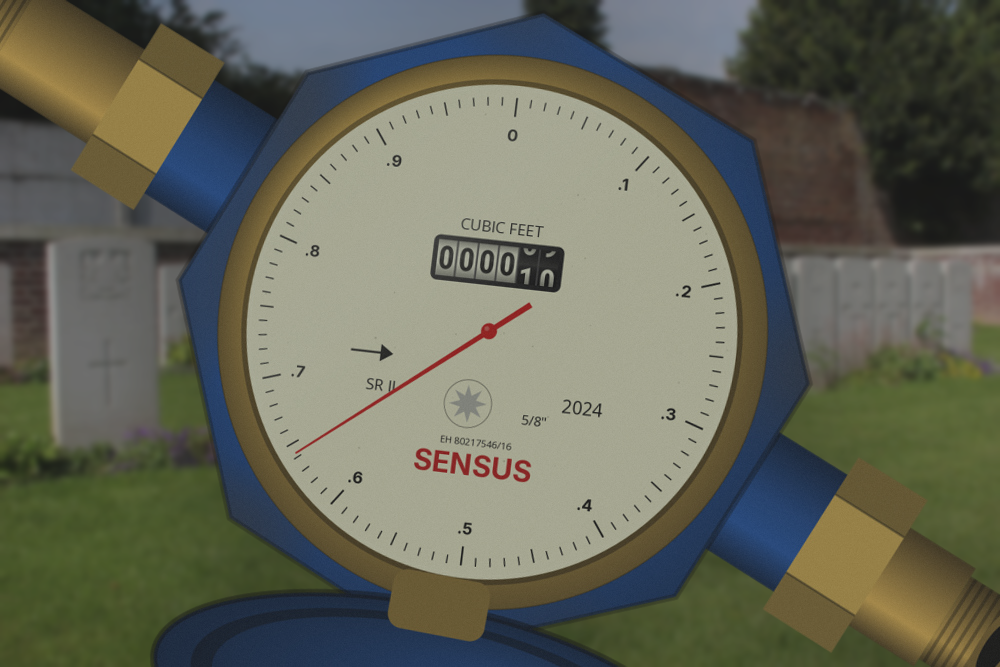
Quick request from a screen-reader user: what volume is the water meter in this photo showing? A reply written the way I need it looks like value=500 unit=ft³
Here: value=9.64 unit=ft³
